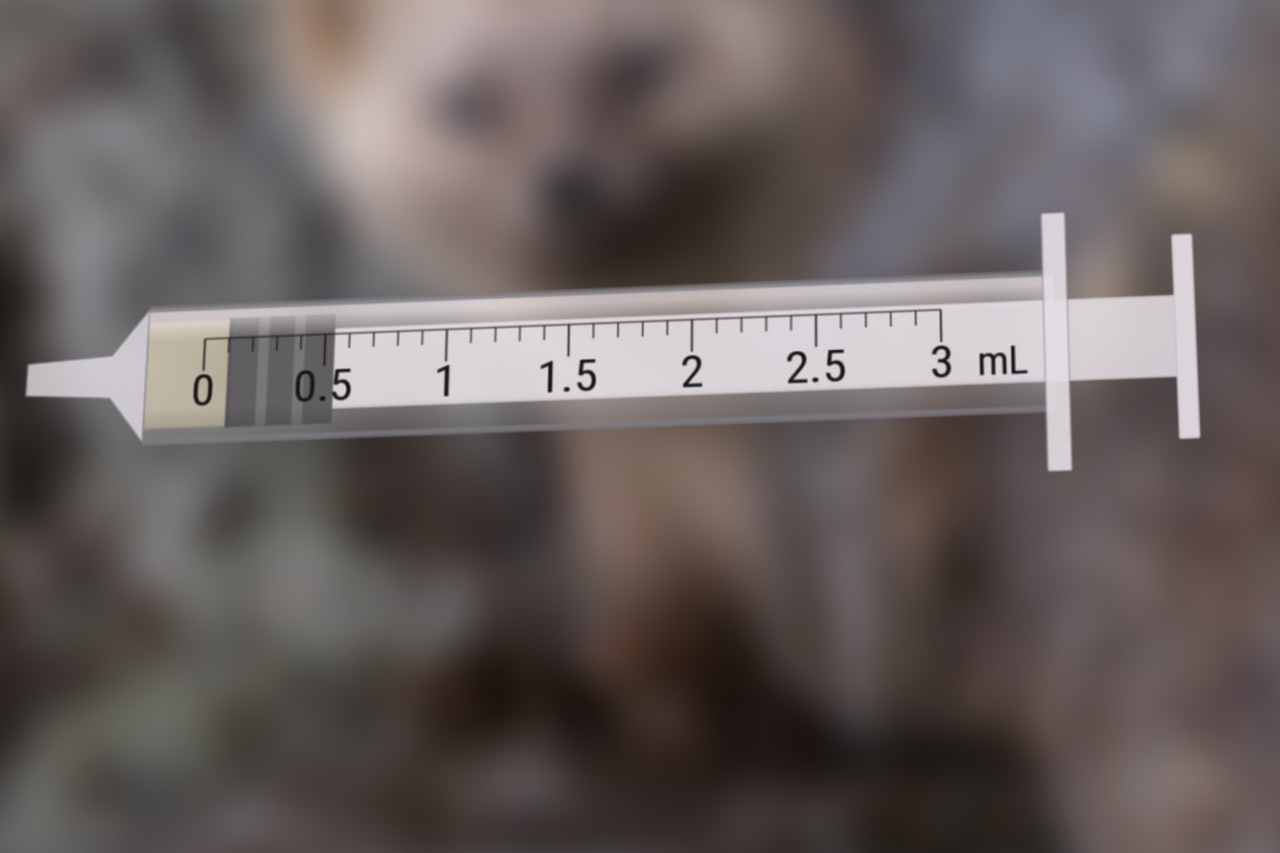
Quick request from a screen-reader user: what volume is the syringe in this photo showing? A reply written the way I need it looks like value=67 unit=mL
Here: value=0.1 unit=mL
